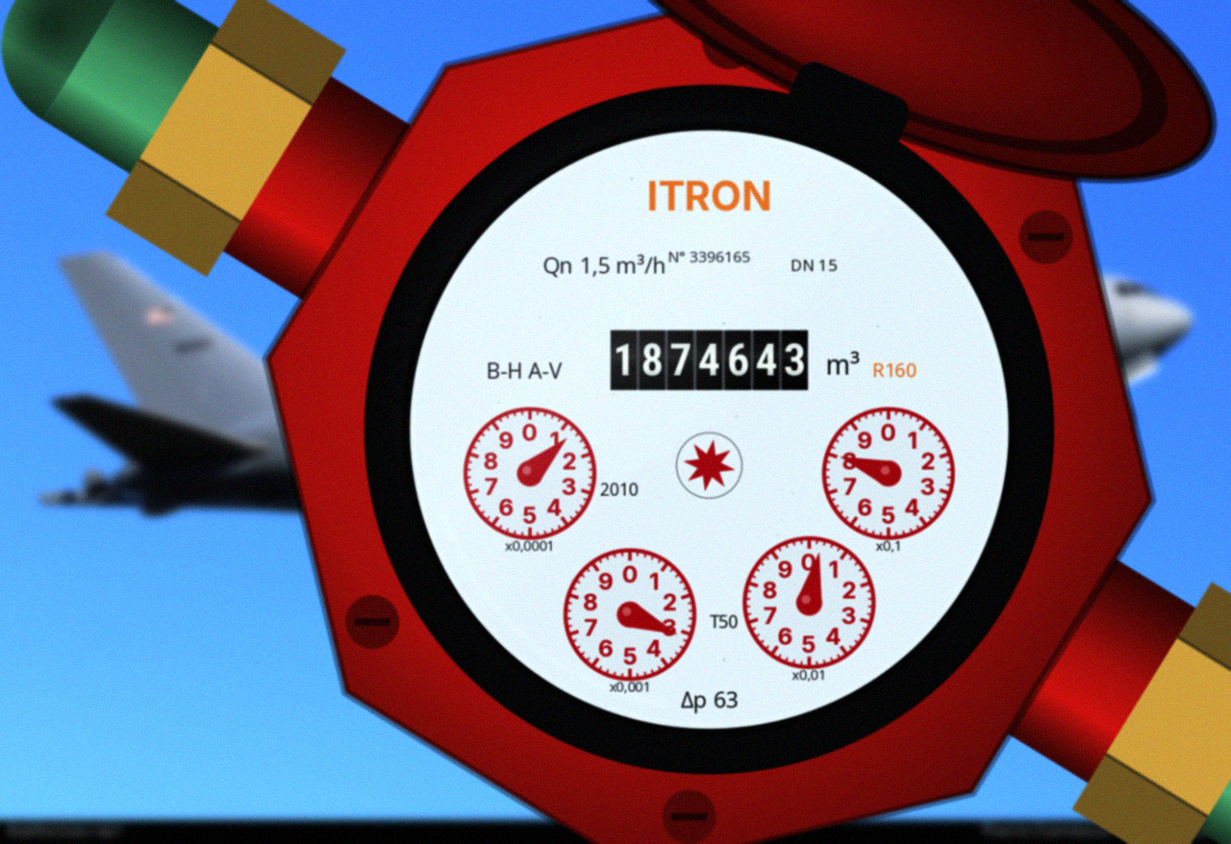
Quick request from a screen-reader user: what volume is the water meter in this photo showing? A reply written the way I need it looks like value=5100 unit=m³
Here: value=1874643.8031 unit=m³
